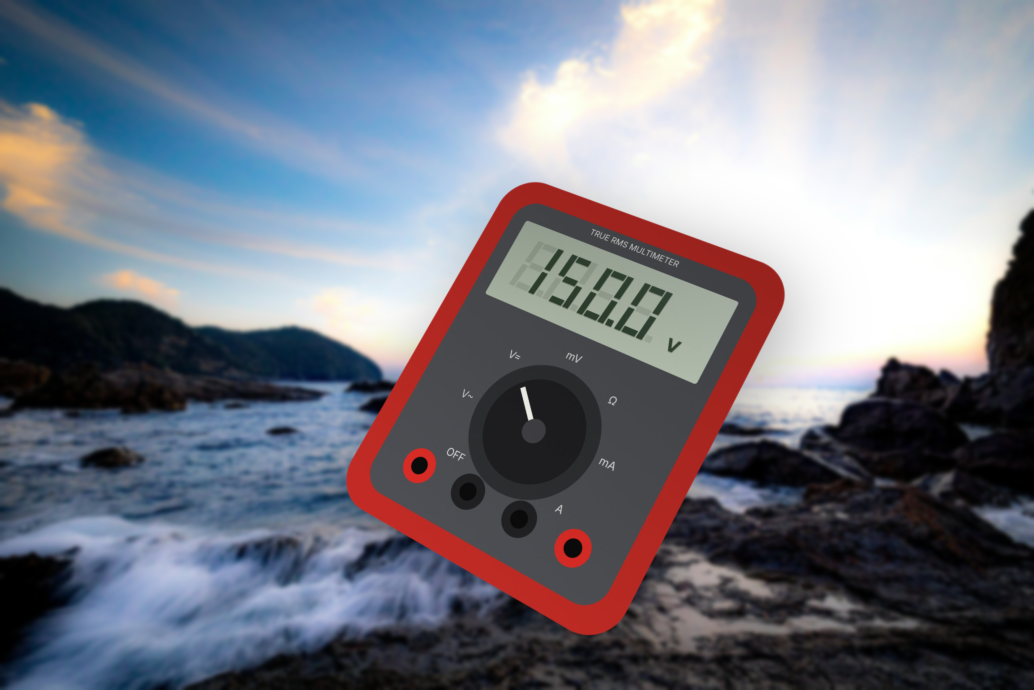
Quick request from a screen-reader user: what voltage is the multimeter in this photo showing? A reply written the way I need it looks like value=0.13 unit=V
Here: value=150.0 unit=V
